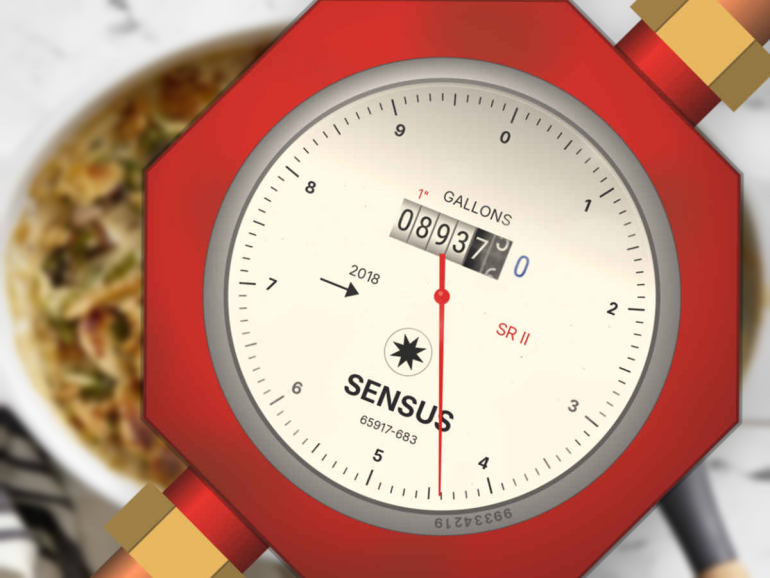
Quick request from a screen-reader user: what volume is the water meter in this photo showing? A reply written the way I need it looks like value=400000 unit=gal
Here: value=893754.4 unit=gal
